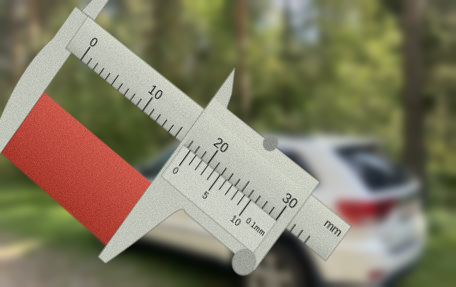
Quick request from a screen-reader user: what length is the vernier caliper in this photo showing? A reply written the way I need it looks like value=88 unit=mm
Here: value=17.4 unit=mm
